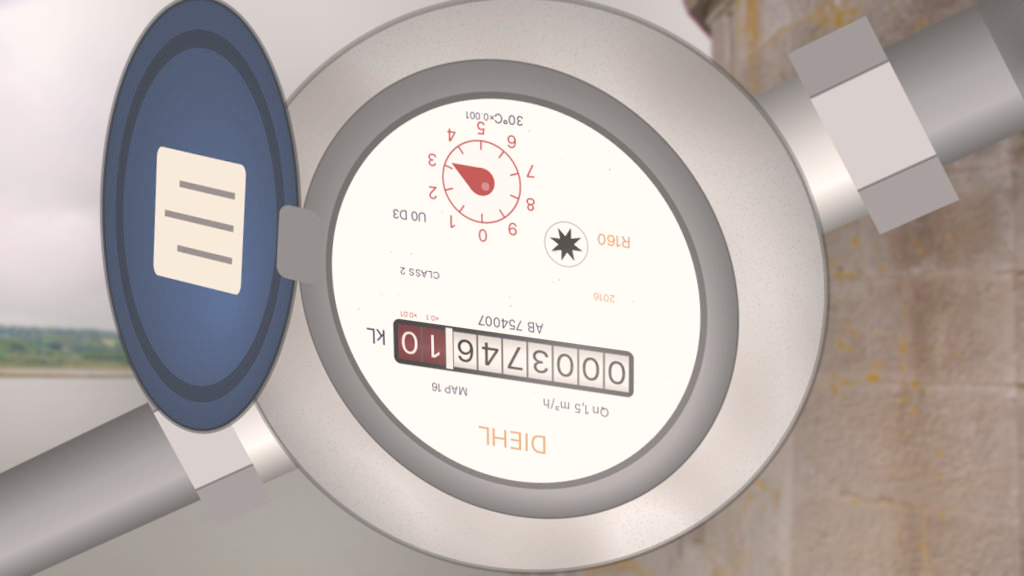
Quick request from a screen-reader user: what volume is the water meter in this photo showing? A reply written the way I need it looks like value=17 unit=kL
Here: value=3746.103 unit=kL
